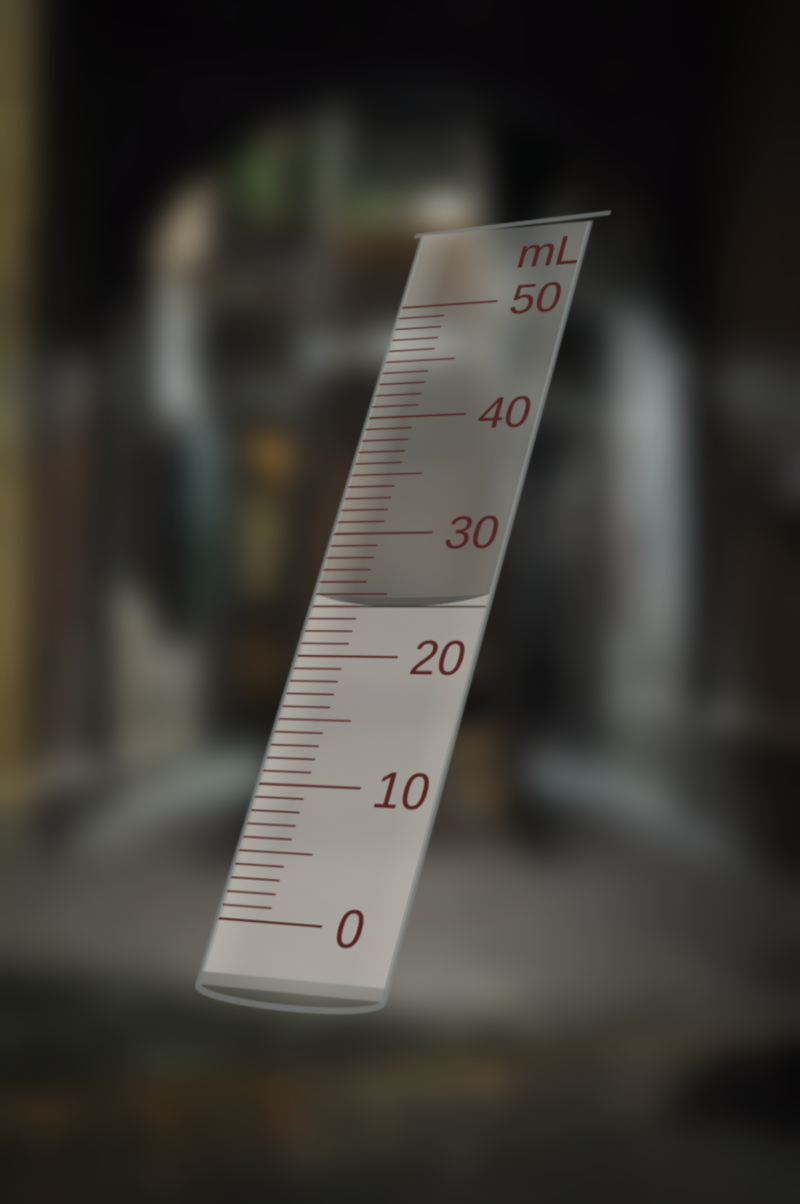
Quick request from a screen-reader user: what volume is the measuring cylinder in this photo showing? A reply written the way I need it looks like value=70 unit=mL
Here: value=24 unit=mL
